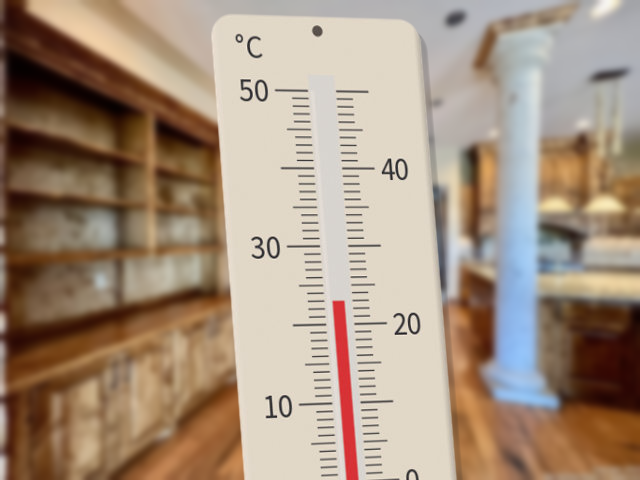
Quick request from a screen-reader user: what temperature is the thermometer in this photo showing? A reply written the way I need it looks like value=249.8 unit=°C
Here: value=23 unit=°C
